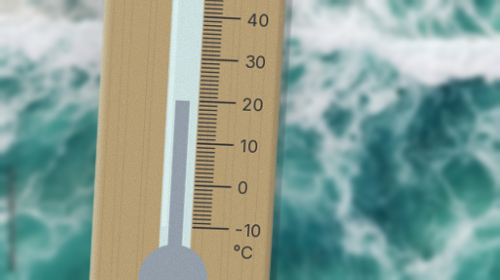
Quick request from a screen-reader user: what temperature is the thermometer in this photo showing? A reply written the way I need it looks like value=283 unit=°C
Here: value=20 unit=°C
